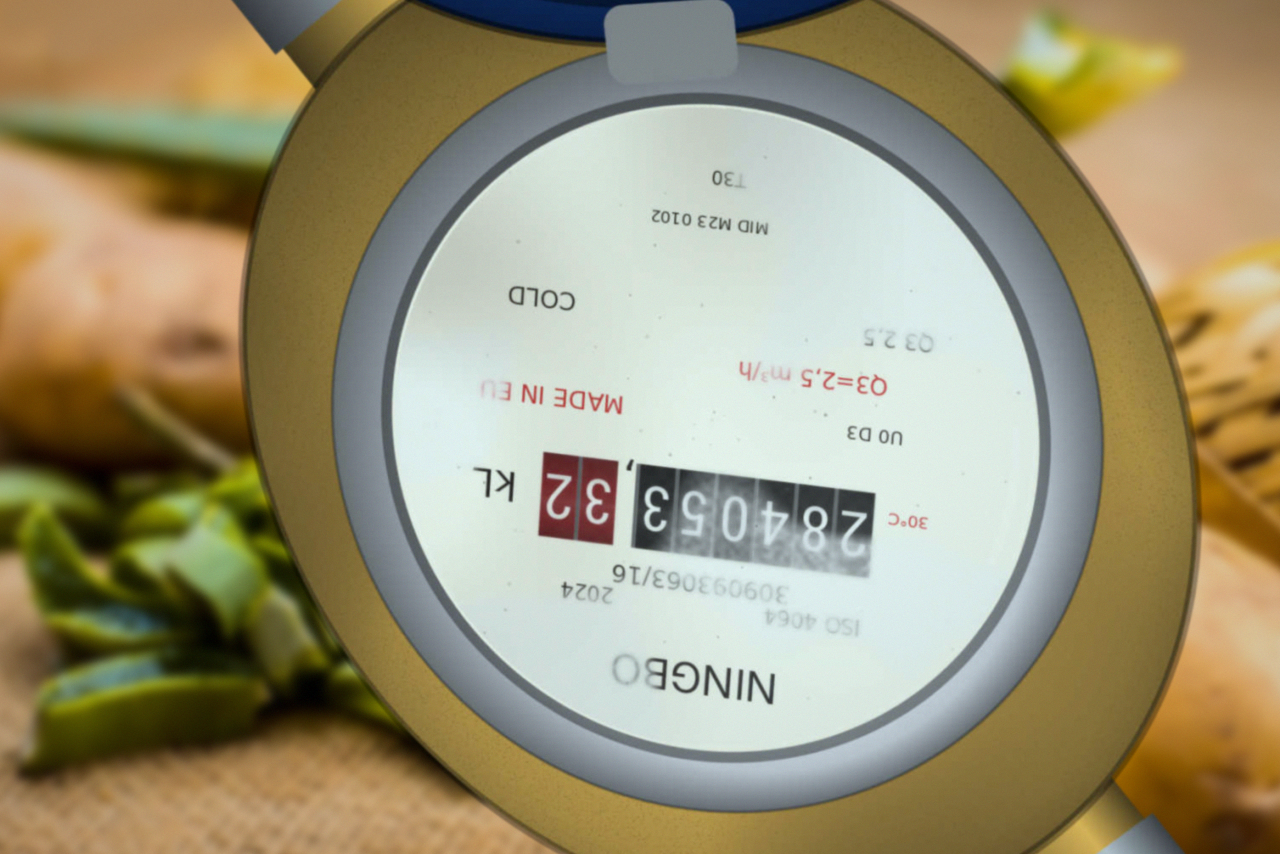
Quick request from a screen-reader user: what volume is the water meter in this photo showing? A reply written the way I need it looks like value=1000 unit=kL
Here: value=284053.32 unit=kL
